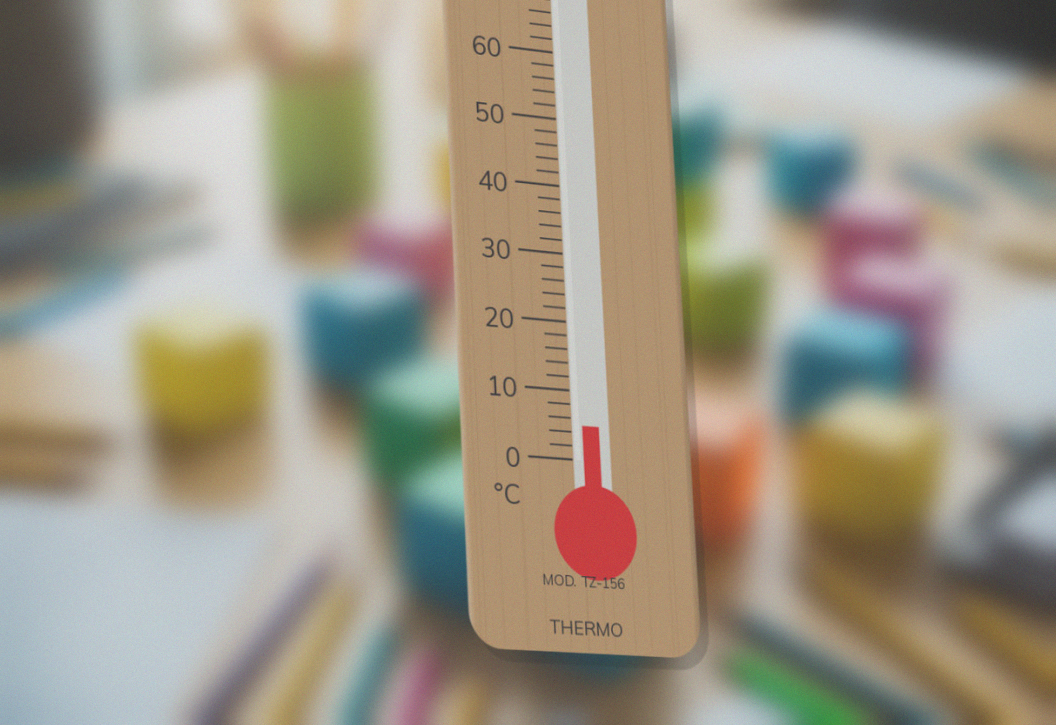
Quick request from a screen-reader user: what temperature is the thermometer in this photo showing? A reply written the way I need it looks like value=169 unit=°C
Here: value=5 unit=°C
